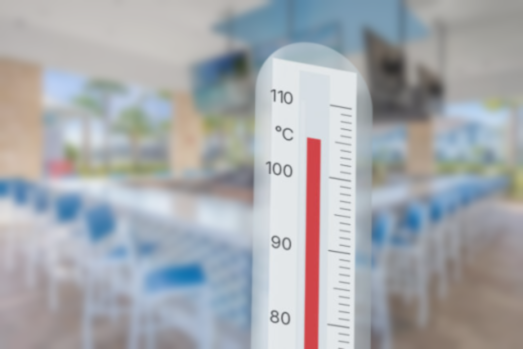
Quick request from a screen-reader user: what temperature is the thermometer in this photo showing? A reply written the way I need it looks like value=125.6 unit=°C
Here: value=105 unit=°C
